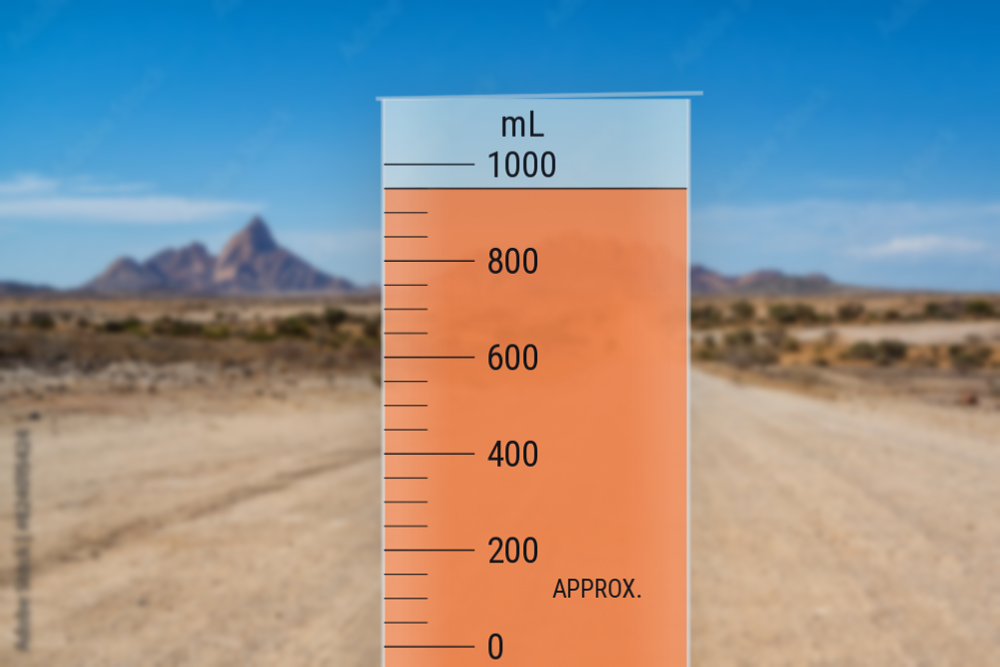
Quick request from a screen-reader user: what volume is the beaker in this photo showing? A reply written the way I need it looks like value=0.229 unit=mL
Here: value=950 unit=mL
